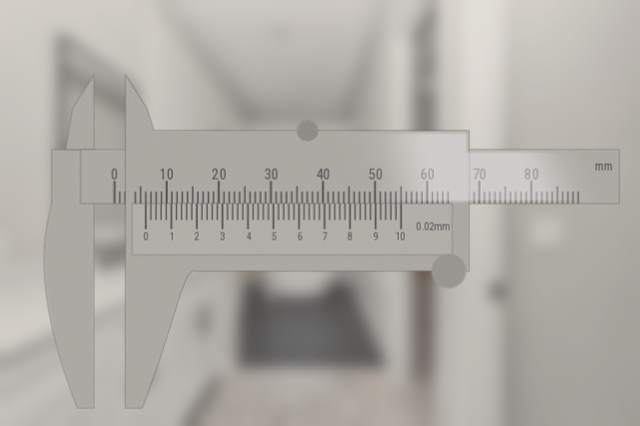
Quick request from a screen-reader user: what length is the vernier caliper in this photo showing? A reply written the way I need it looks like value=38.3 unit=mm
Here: value=6.0 unit=mm
